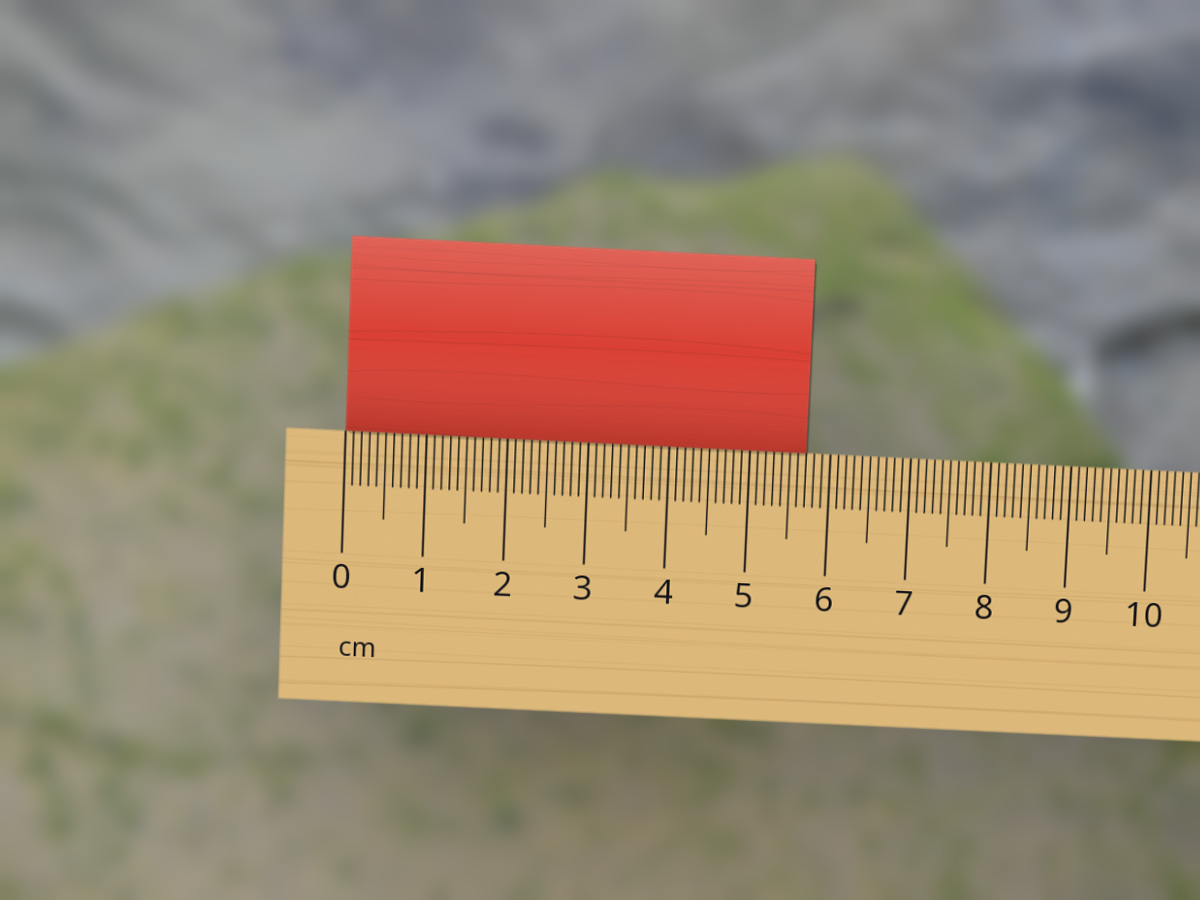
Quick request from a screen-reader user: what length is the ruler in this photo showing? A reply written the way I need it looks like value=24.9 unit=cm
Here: value=5.7 unit=cm
